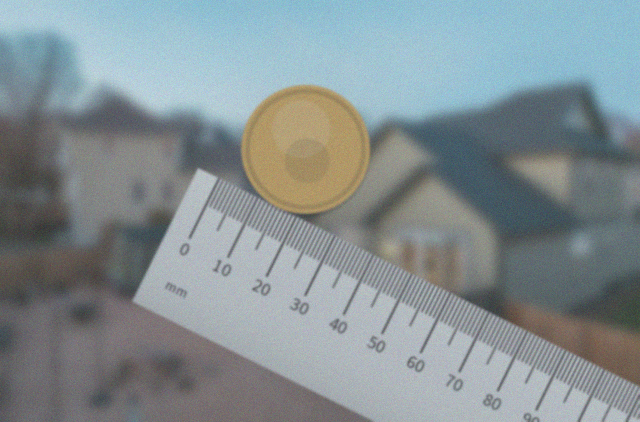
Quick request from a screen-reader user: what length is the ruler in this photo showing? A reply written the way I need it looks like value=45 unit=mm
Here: value=30 unit=mm
